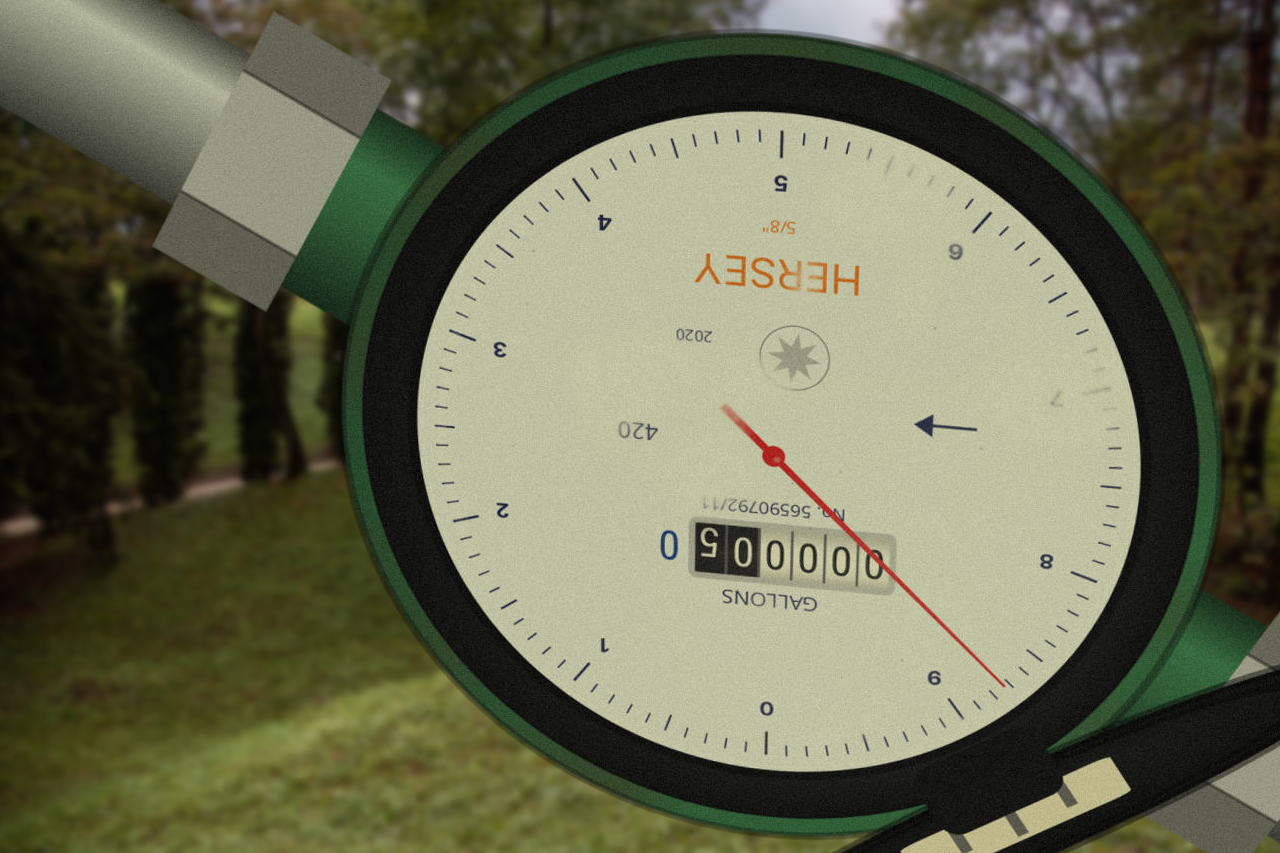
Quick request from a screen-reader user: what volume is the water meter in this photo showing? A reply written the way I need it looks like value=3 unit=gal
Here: value=48.7 unit=gal
